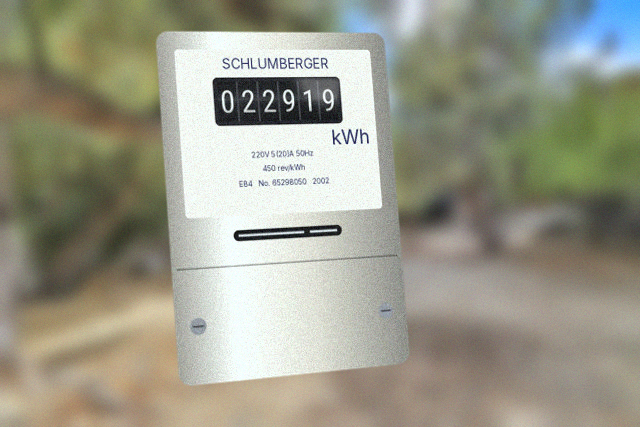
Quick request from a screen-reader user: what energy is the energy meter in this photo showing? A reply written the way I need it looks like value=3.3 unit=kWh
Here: value=22919 unit=kWh
